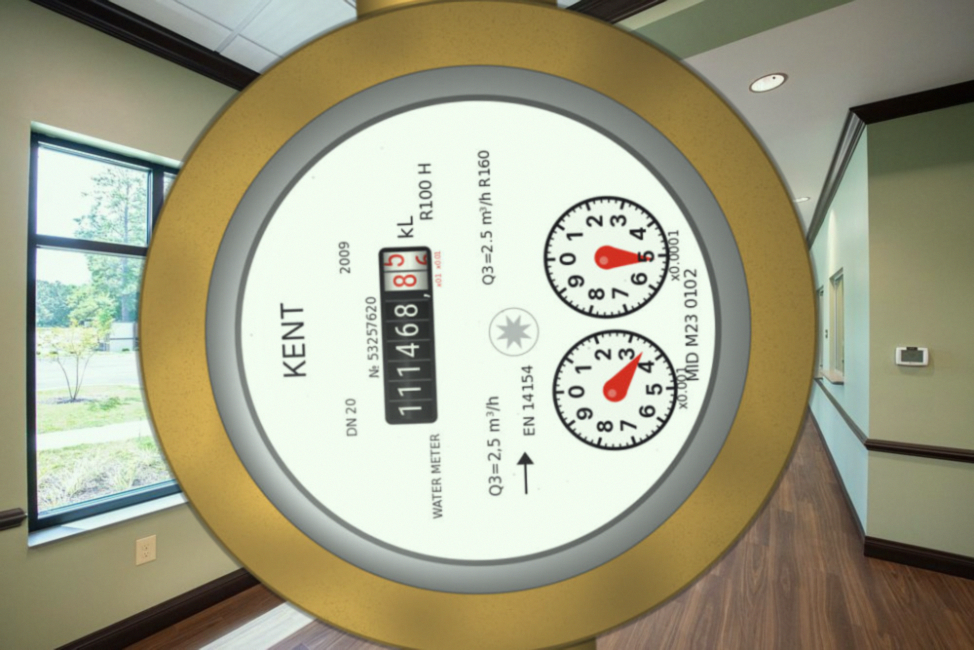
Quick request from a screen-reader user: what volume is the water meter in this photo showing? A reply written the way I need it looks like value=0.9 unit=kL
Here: value=111468.8535 unit=kL
